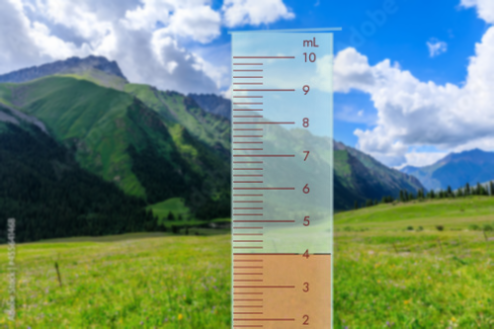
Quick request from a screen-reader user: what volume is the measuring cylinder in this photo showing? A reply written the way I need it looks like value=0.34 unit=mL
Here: value=4 unit=mL
